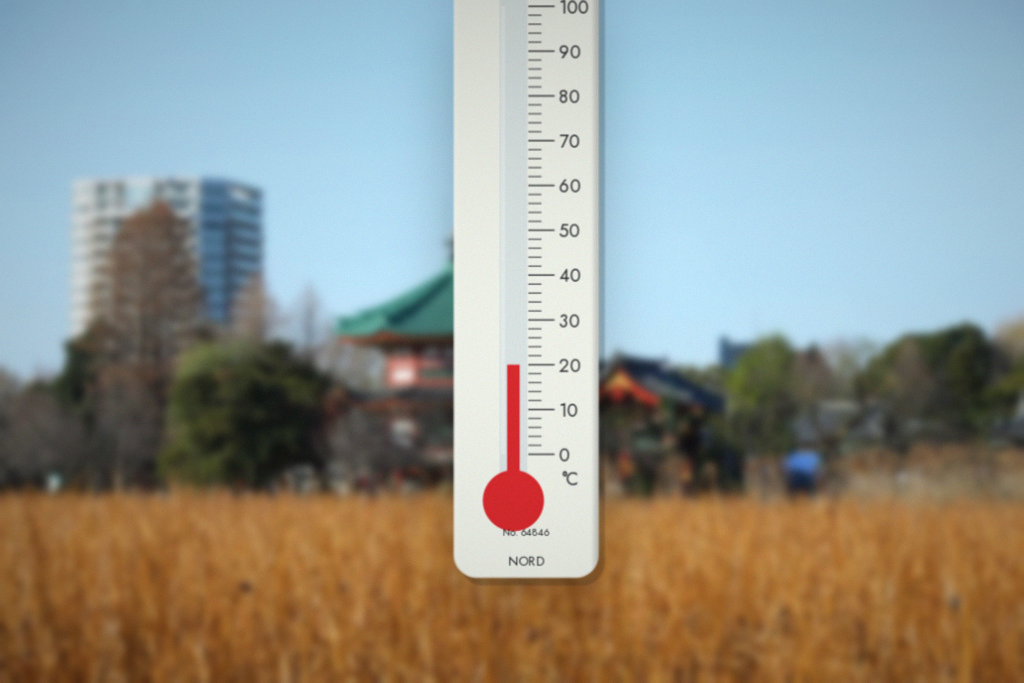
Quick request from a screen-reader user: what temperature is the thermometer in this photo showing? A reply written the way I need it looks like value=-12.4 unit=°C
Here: value=20 unit=°C
